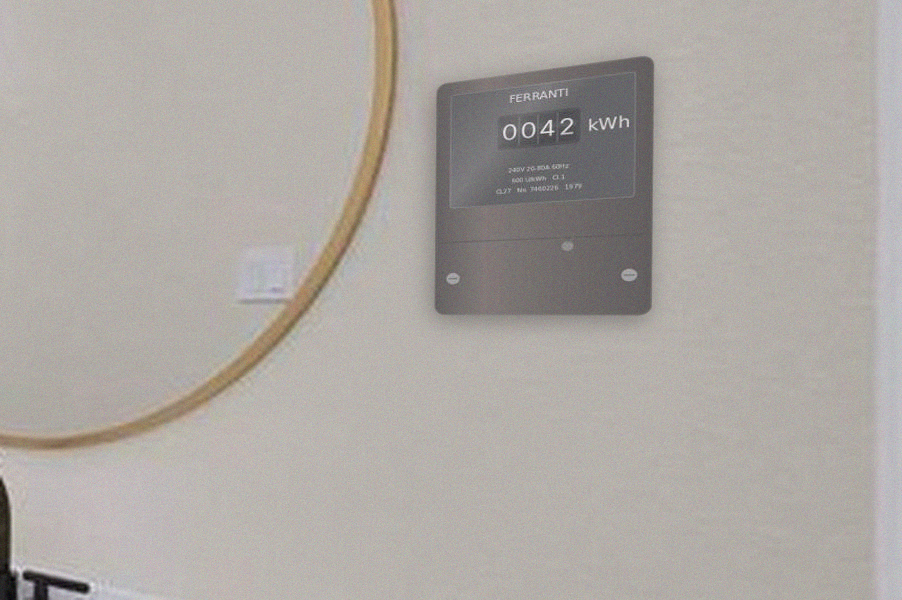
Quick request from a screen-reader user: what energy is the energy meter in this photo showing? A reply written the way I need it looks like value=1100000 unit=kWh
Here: value=42 unit=kWh
